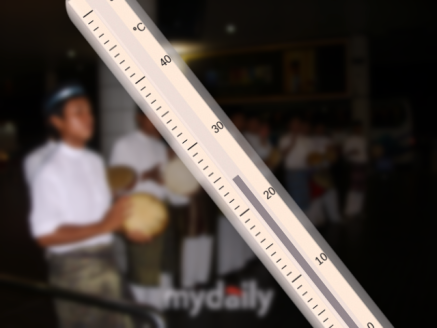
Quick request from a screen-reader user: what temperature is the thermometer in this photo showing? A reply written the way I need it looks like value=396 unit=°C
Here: value=24 unit=°C
